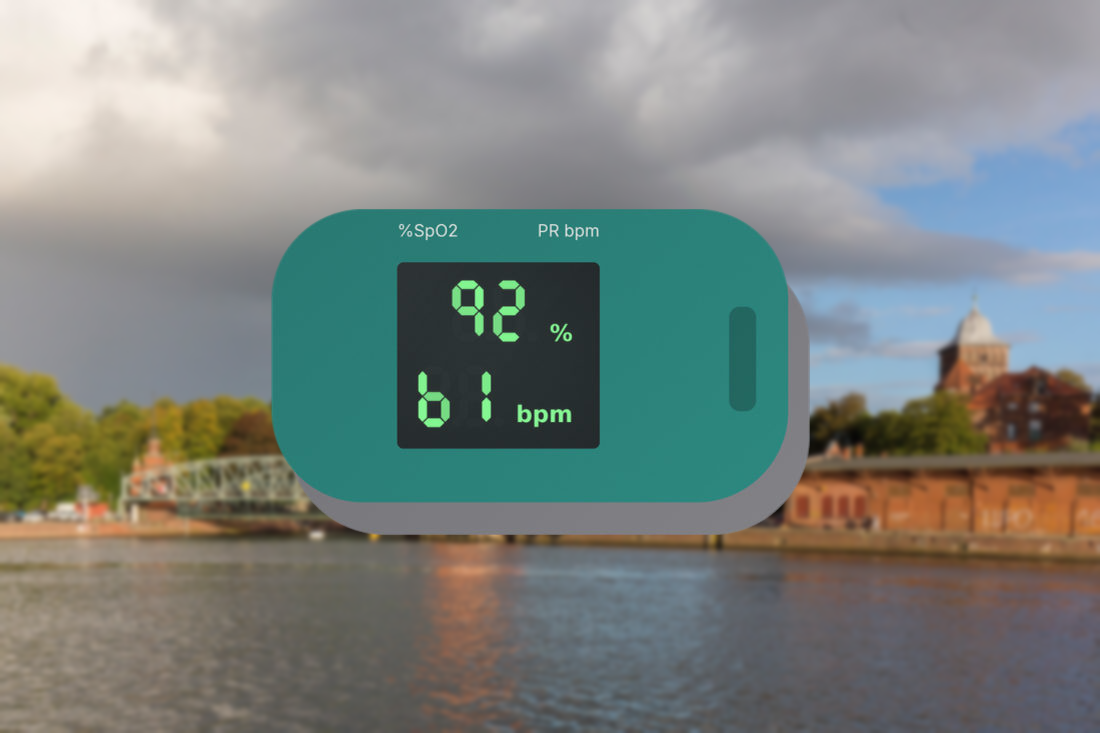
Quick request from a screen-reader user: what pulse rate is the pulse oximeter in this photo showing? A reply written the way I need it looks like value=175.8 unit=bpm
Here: value=61 unit=bpm
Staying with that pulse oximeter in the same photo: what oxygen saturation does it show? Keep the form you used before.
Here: value=92 unit=%
